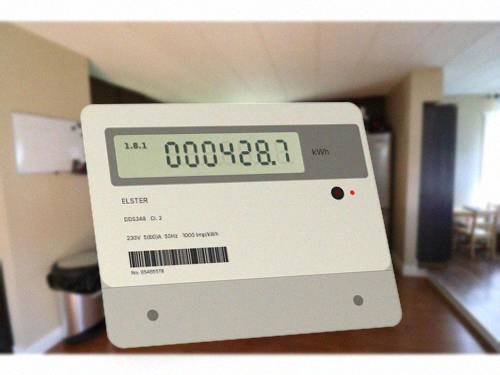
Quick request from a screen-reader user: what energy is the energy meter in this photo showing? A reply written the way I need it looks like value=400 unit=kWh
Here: value=428.7 unit=kWh
